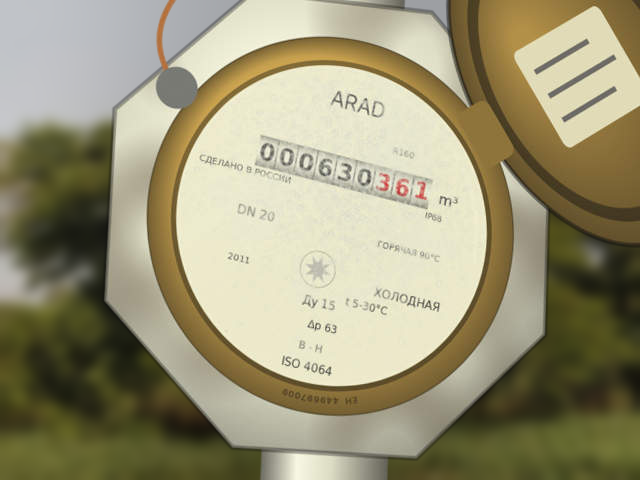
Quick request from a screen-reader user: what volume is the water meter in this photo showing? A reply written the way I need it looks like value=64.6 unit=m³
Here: value=630.361 unit=m³
